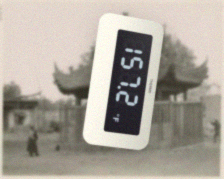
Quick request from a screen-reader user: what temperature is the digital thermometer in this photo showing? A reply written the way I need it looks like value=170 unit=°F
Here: value=157.2 unit=°F
